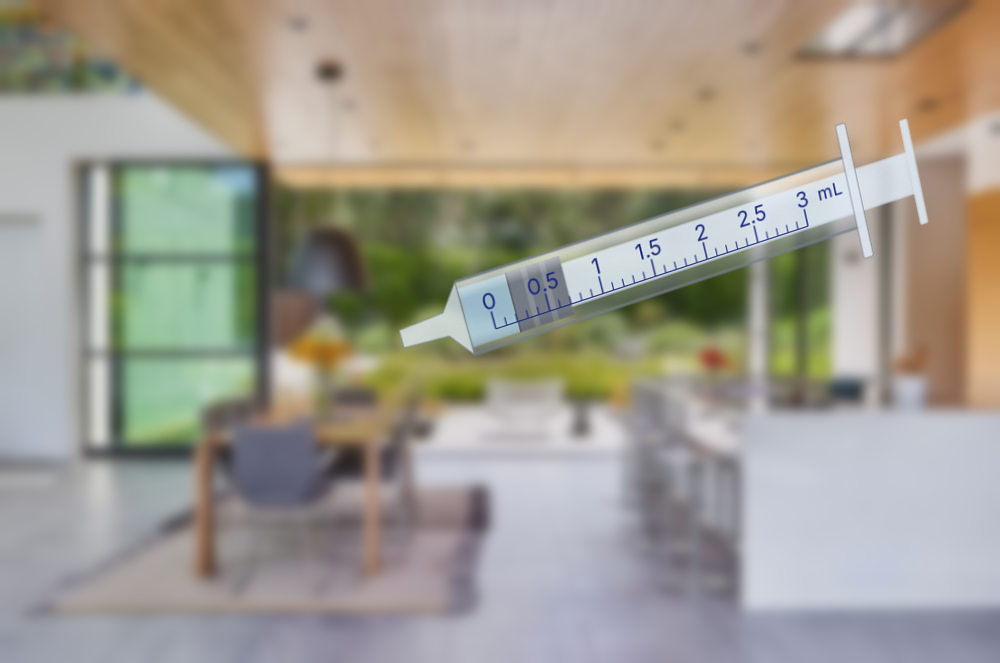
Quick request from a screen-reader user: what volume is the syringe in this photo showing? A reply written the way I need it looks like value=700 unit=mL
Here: value=0.2 unit=mL
